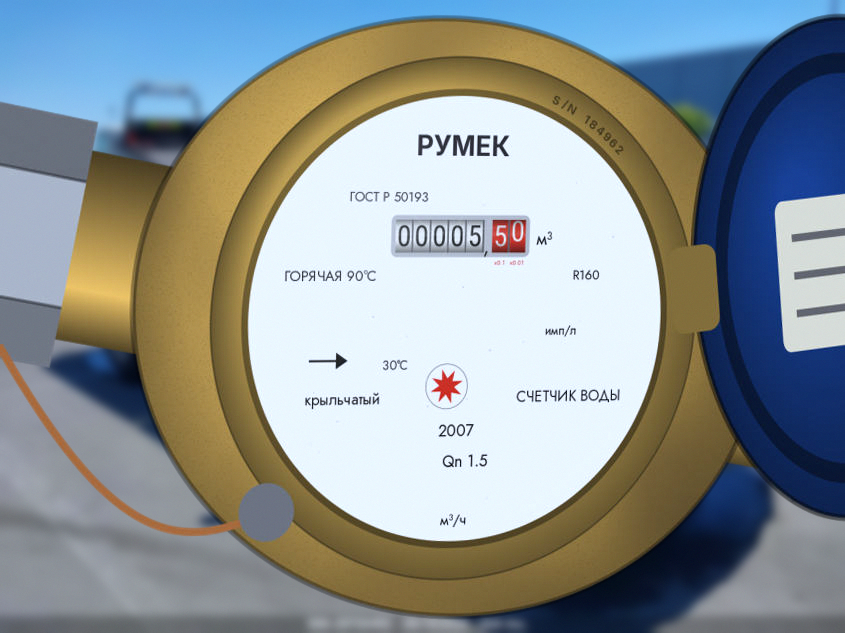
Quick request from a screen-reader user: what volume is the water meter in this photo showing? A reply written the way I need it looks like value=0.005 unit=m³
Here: value=5.50 unit=m³
